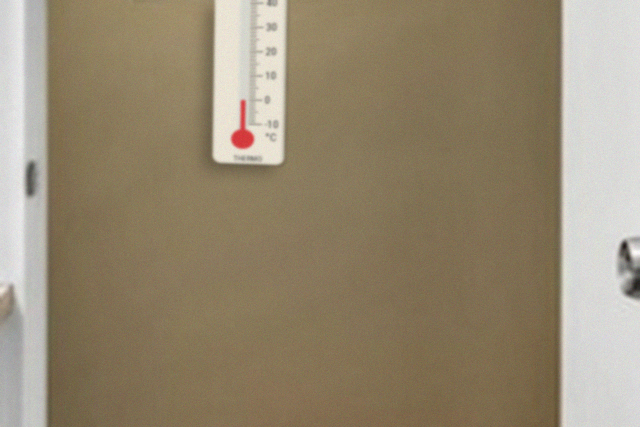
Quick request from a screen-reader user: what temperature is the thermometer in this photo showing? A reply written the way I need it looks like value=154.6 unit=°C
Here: value=0 unit=°C
